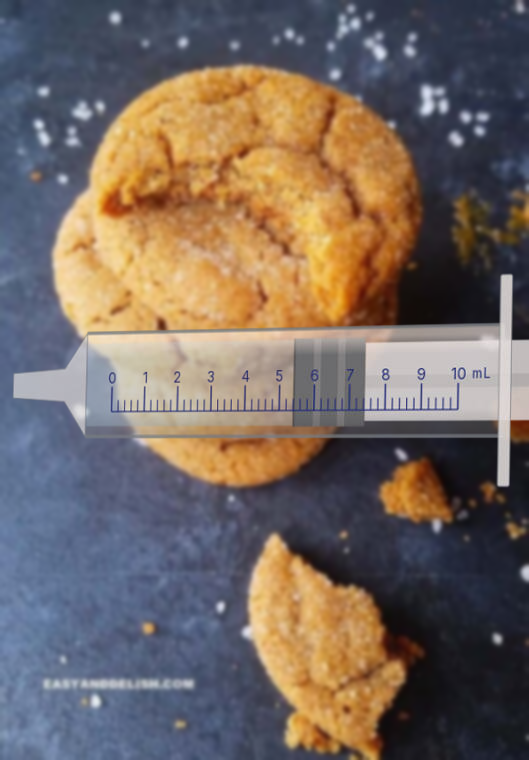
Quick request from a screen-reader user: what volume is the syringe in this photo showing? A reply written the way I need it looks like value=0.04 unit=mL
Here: value=5.4 unit=mL
